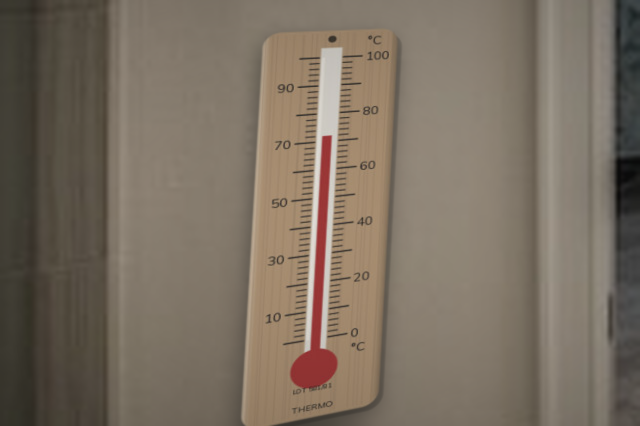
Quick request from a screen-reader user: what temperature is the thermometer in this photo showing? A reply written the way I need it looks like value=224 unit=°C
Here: value=72 unit=°C
